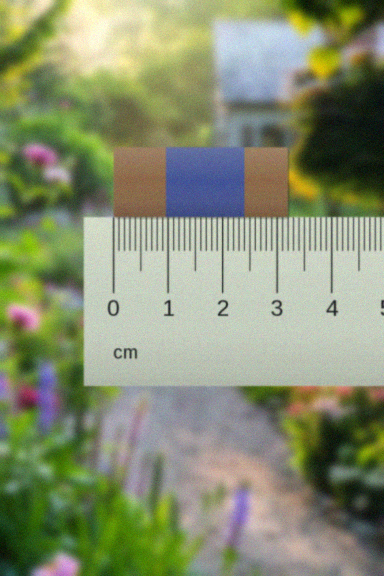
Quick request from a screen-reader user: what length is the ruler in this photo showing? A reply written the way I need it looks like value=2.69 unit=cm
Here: value=3.2 unit=cm
